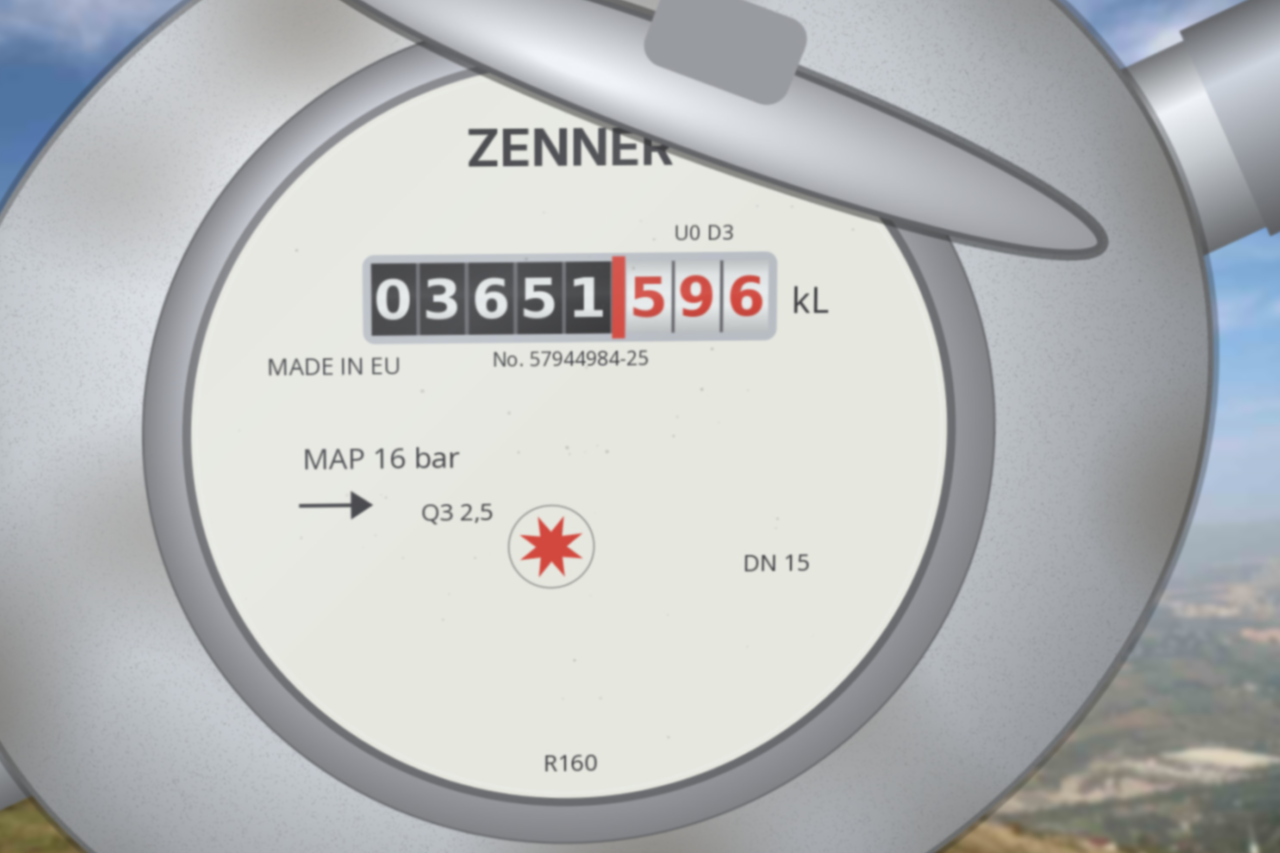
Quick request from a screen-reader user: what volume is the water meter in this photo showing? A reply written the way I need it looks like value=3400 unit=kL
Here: value=3651.596 unit=kL
